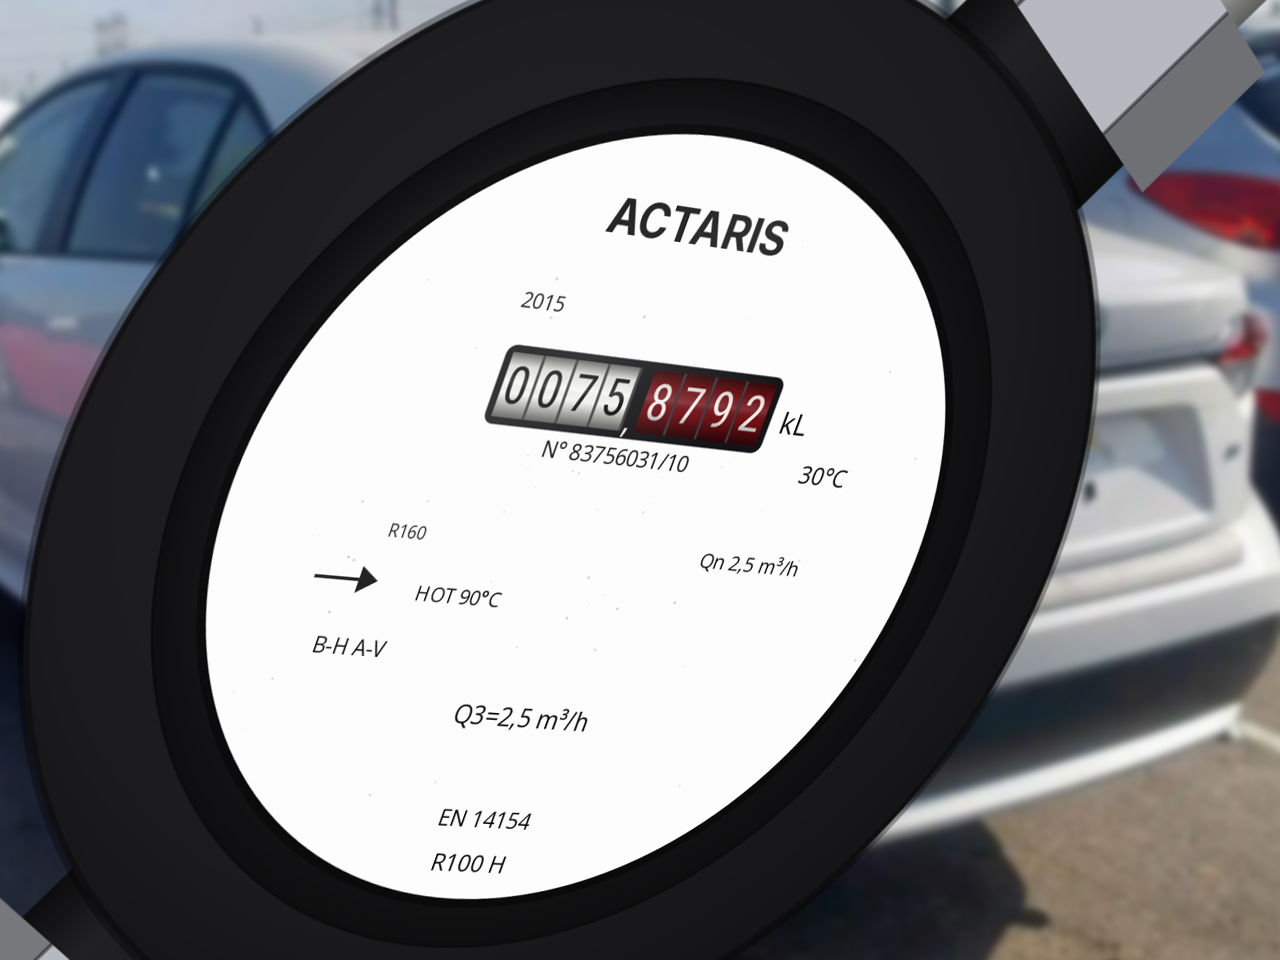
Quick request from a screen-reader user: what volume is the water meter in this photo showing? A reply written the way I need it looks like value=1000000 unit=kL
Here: value=75.8792 unit=kL
